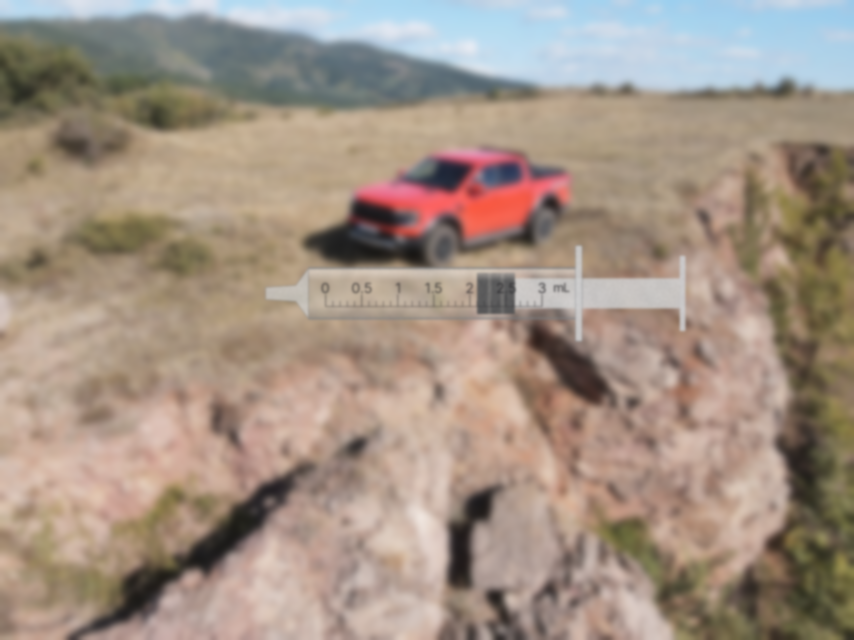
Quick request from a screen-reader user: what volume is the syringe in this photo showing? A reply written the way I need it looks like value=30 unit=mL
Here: value=2.1 unit=mL
